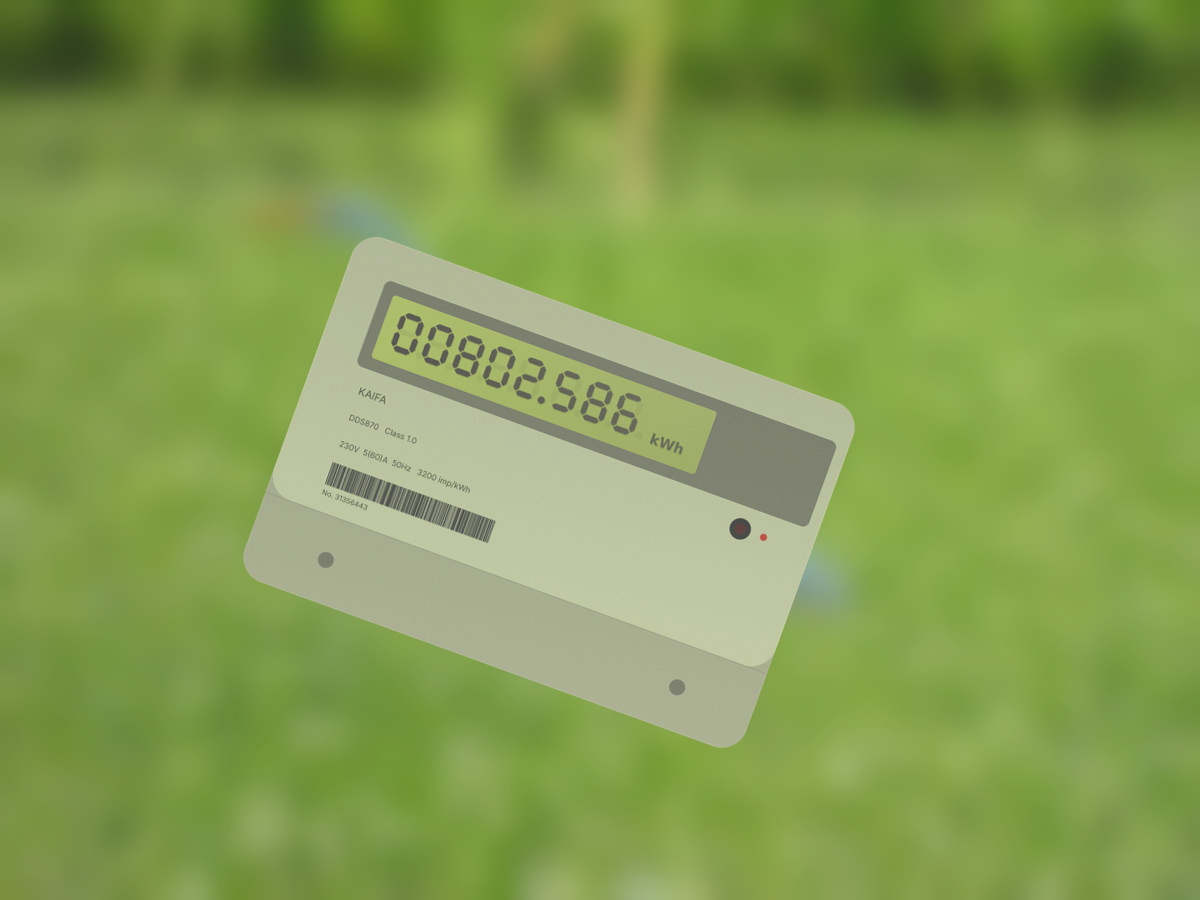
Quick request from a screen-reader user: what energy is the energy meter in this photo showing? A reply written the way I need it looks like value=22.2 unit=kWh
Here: value=802.586 unit=kWh
